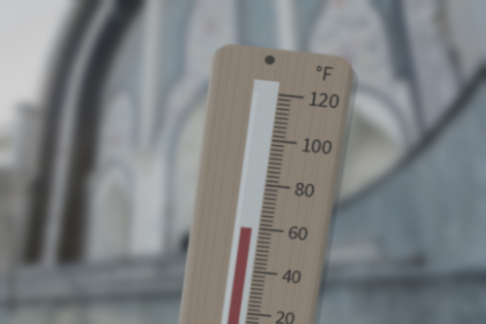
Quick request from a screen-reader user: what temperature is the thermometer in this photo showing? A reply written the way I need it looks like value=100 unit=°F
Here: value=60 unit=°F
